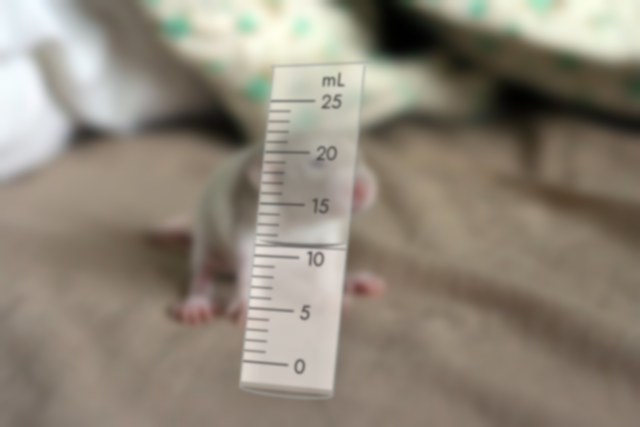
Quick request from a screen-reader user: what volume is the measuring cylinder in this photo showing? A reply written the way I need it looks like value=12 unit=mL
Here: value=11 unit=mL
